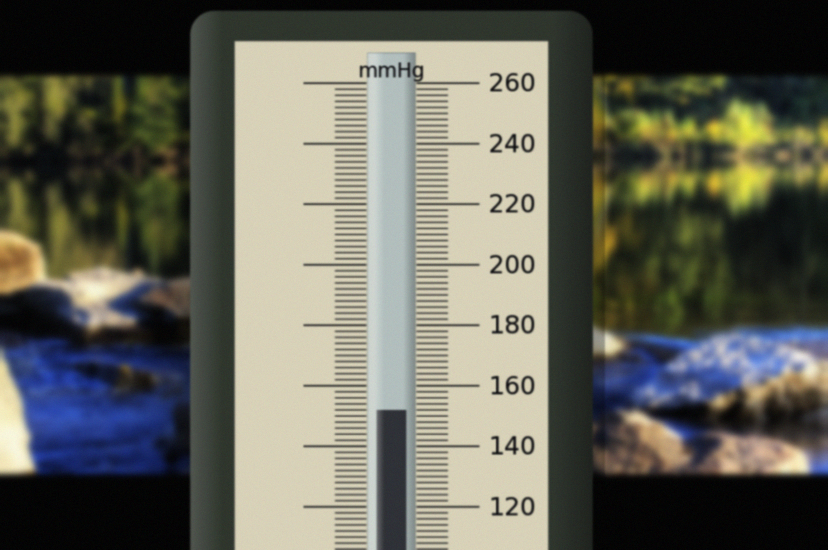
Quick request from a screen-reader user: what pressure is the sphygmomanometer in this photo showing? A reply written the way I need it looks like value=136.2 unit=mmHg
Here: value=152 unit=mmHg
